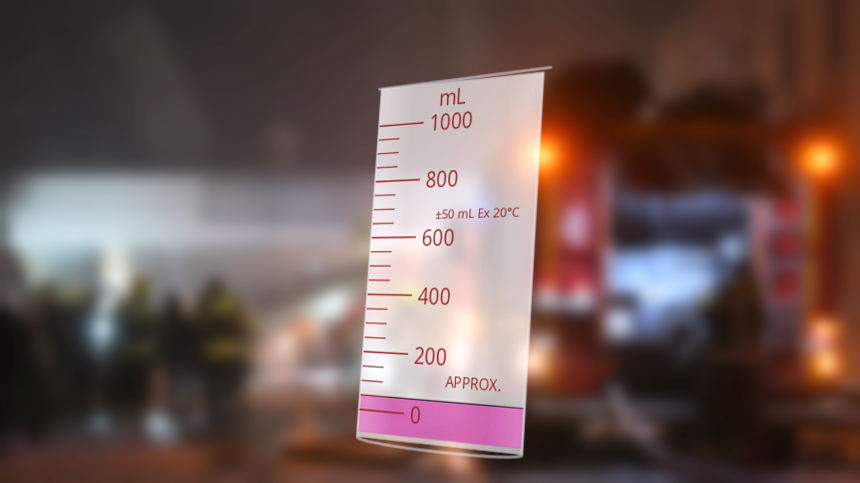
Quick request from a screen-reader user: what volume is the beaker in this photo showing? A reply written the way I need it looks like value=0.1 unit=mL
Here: value=50 unit=mL
